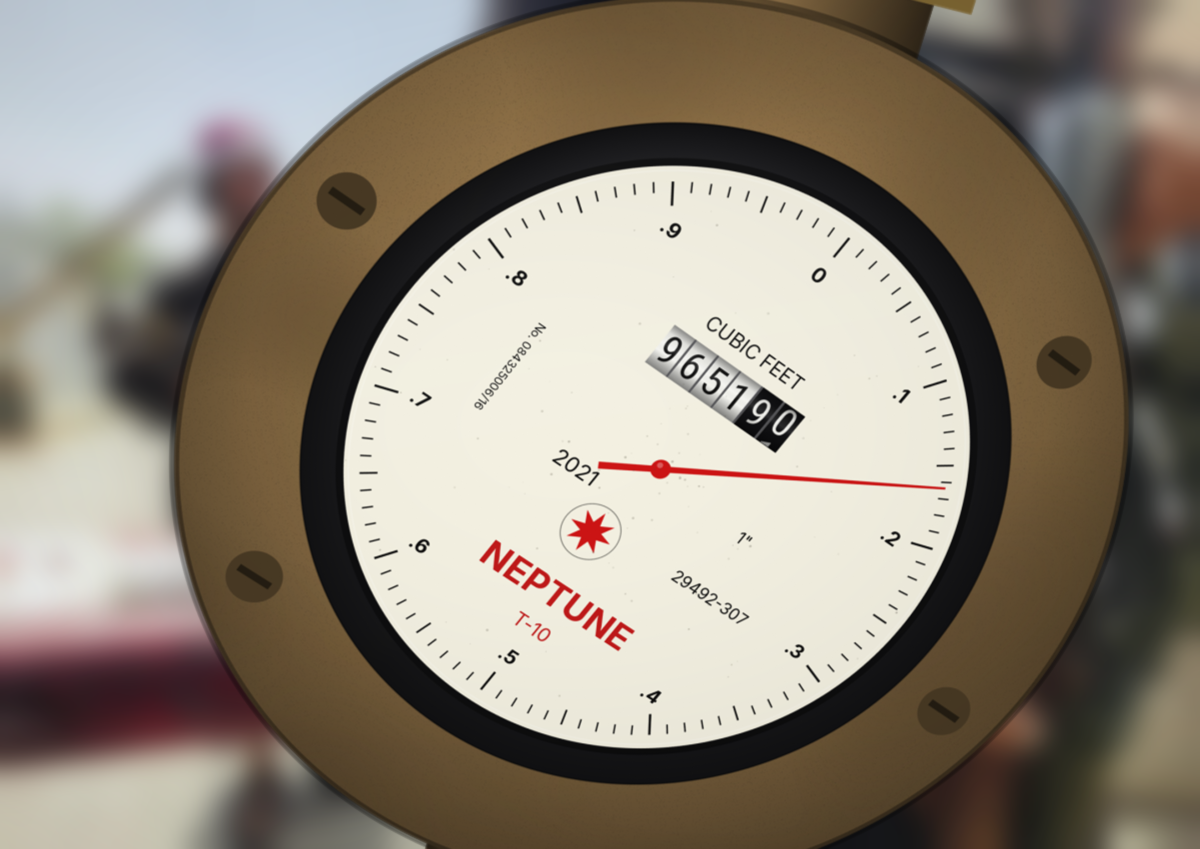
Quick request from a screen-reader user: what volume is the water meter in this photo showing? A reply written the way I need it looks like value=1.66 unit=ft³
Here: value=965190.16 unit=ft³
